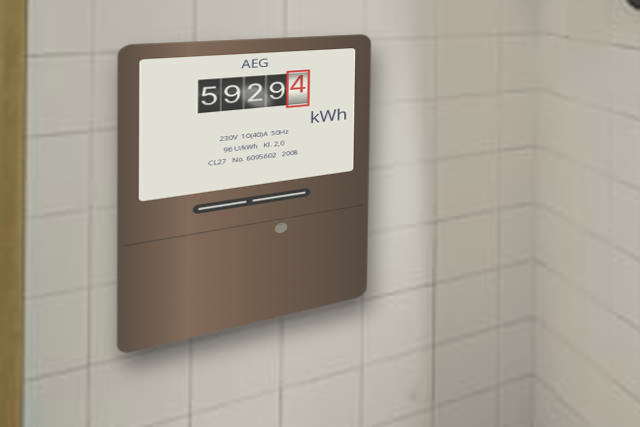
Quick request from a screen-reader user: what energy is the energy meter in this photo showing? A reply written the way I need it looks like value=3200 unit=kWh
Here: value=5929.4 unit=kWh
